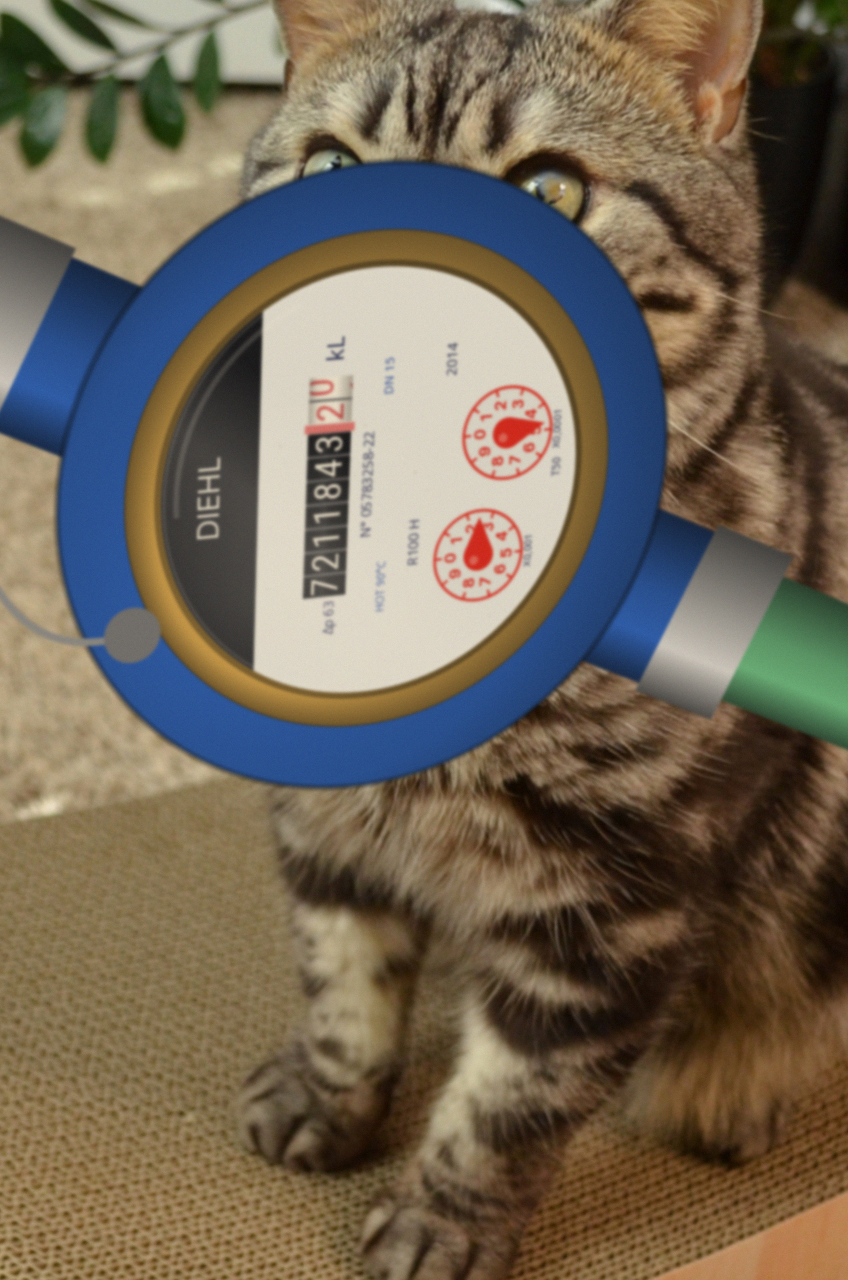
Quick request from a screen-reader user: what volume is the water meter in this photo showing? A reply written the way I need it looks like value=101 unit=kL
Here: value=7211843.2024 unit=kL
